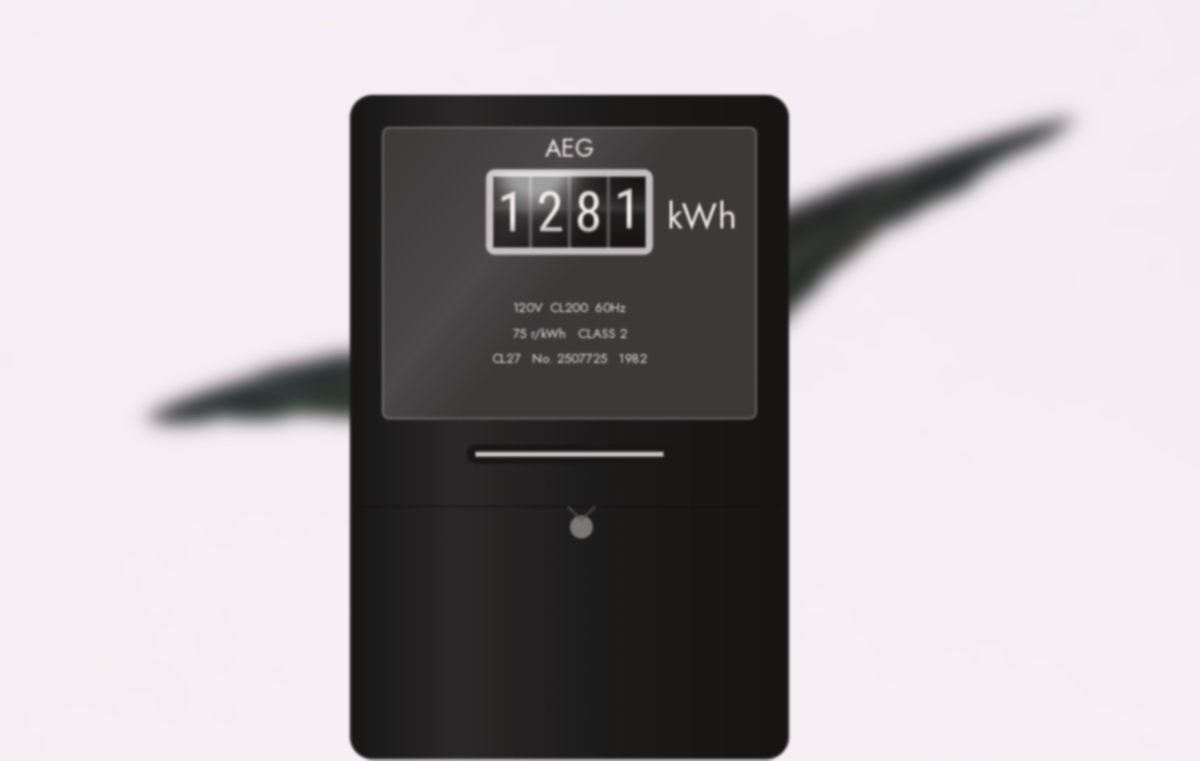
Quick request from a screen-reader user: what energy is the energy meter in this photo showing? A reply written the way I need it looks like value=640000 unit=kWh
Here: value=1281 unit=kWh
